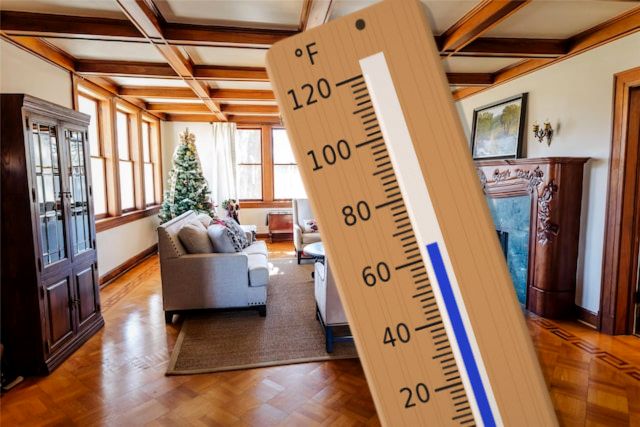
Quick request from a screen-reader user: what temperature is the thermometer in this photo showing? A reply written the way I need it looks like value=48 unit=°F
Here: value=64 unit=°F
